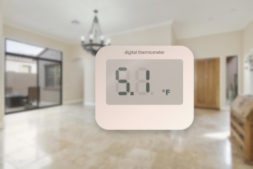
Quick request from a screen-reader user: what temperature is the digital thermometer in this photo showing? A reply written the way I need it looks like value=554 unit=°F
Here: value=5.1 unit=°F
